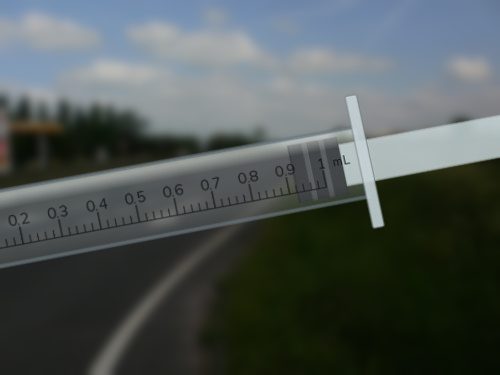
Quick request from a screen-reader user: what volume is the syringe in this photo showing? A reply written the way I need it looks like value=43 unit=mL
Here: value=0.92 unit=mL
